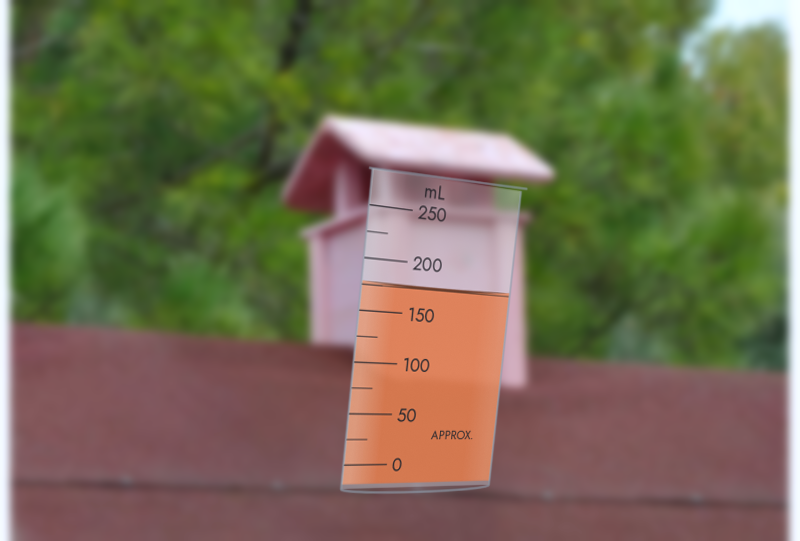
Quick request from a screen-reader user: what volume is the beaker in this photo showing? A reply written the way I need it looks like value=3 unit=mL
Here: value=175 unit=mL
